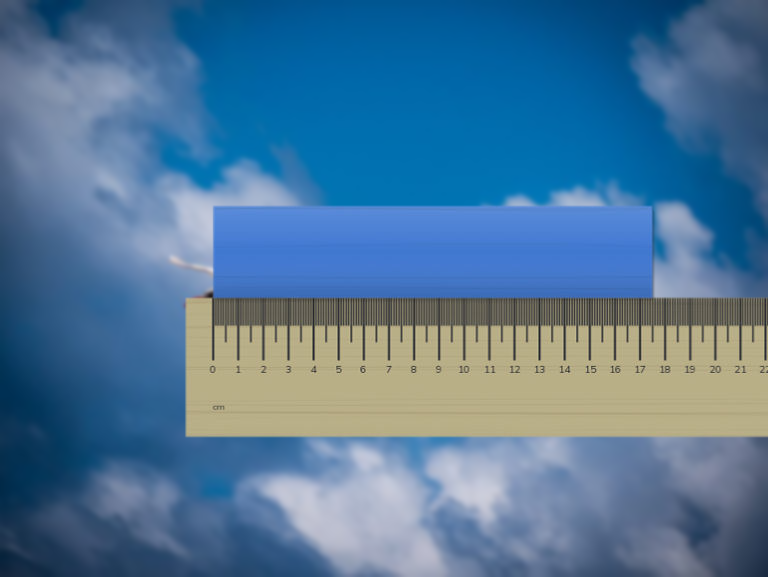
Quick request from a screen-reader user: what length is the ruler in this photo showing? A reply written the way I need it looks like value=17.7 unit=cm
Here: value=17.5 unit=cm
